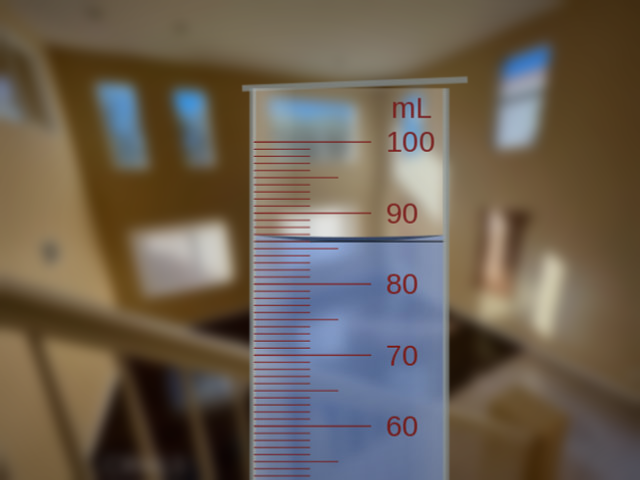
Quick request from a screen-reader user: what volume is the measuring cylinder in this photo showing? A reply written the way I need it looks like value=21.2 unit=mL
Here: value=86 unit=mL
